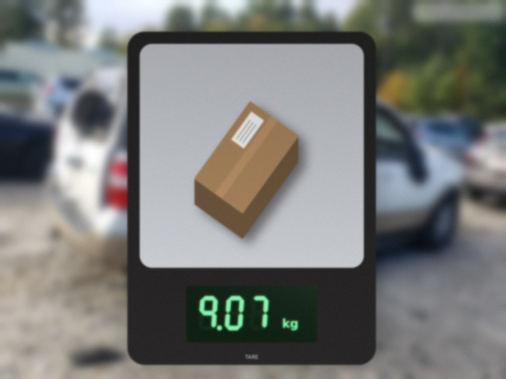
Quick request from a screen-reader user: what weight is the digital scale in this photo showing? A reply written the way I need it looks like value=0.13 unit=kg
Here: value=9.07 unit=kg
